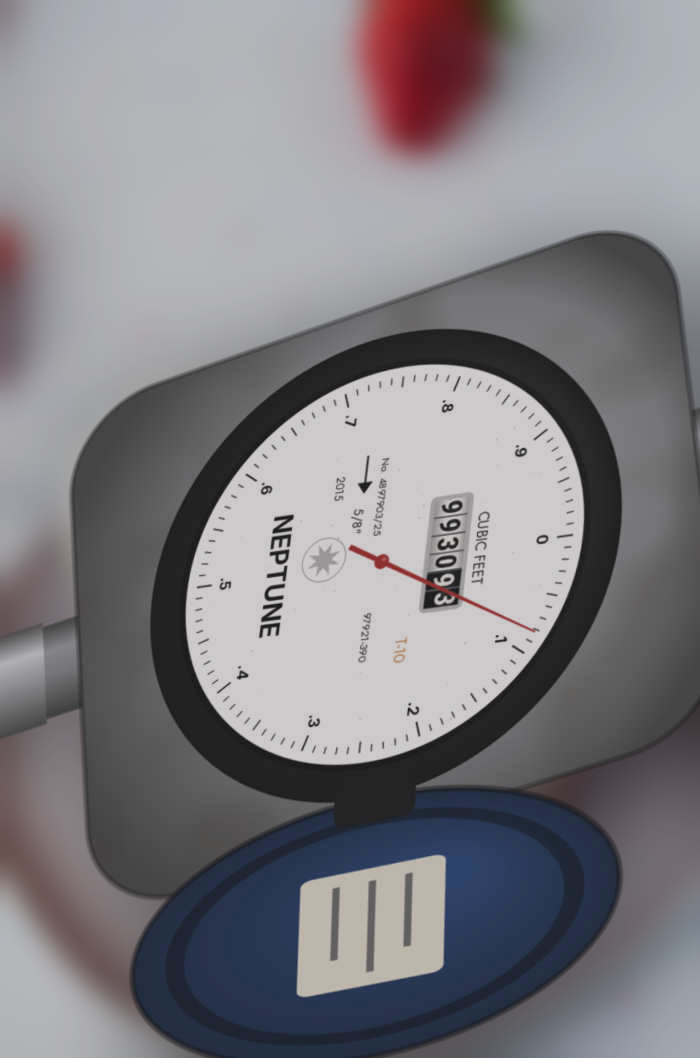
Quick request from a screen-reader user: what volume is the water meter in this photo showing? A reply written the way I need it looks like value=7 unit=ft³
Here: value=993093.08 unit=ft³
